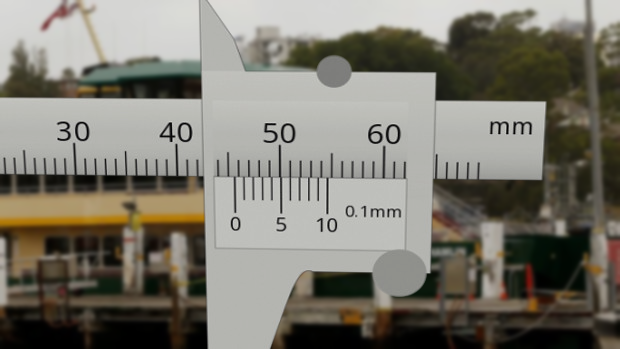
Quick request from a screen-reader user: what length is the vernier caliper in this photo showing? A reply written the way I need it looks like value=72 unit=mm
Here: value=45.6 unit=mm
